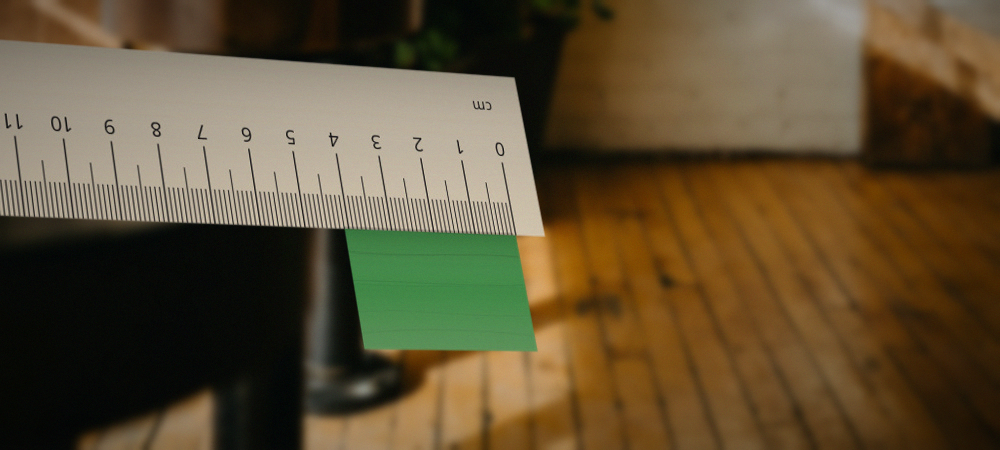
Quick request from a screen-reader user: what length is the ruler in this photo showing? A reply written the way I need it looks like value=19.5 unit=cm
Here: value=4.1 unit=cm
